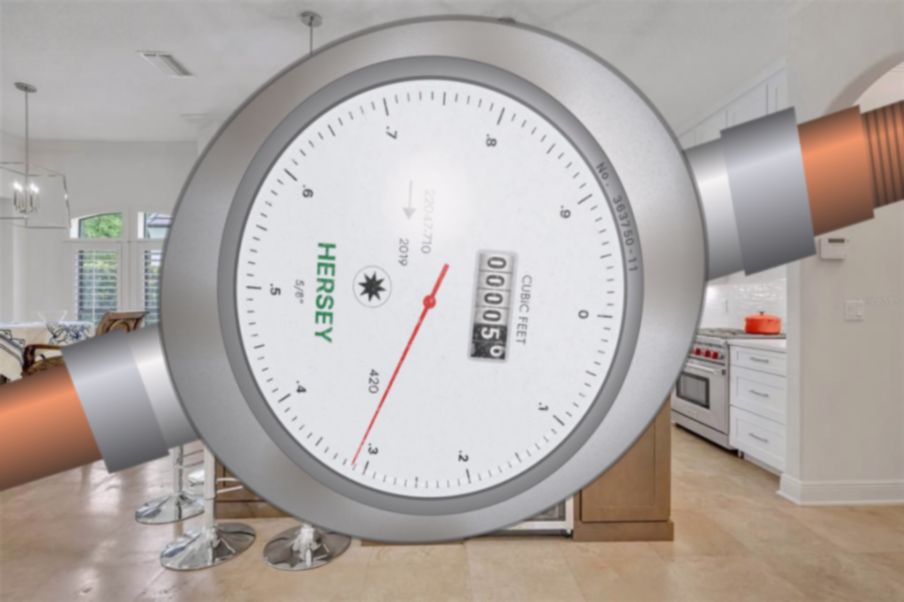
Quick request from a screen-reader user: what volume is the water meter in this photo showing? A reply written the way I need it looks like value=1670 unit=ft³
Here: value=56.31 unit=ft³
